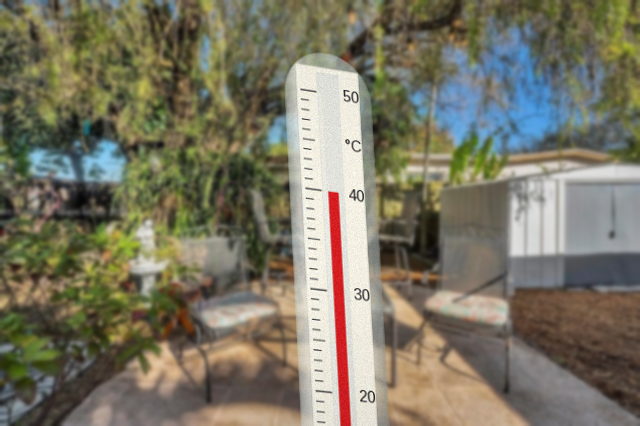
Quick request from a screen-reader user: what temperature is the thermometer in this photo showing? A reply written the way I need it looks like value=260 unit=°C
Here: value=40 unit=°C
